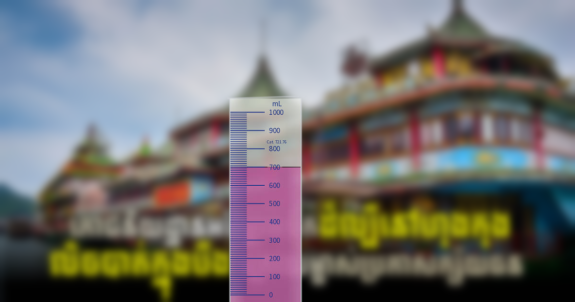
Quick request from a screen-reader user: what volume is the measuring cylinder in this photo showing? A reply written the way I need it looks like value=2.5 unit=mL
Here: value=700 unit=mL
